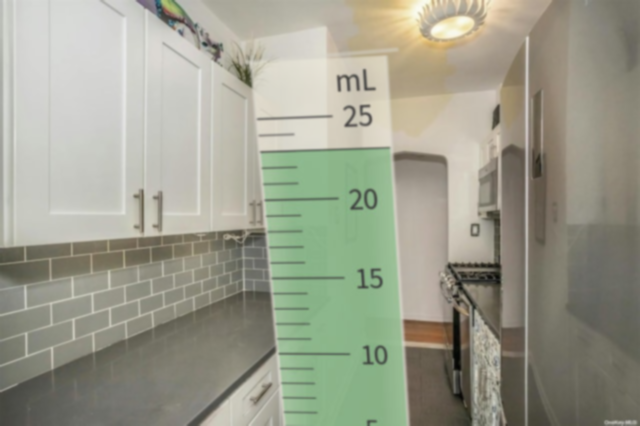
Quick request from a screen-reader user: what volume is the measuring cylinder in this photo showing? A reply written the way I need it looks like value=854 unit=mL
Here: value=23 unit=mL
